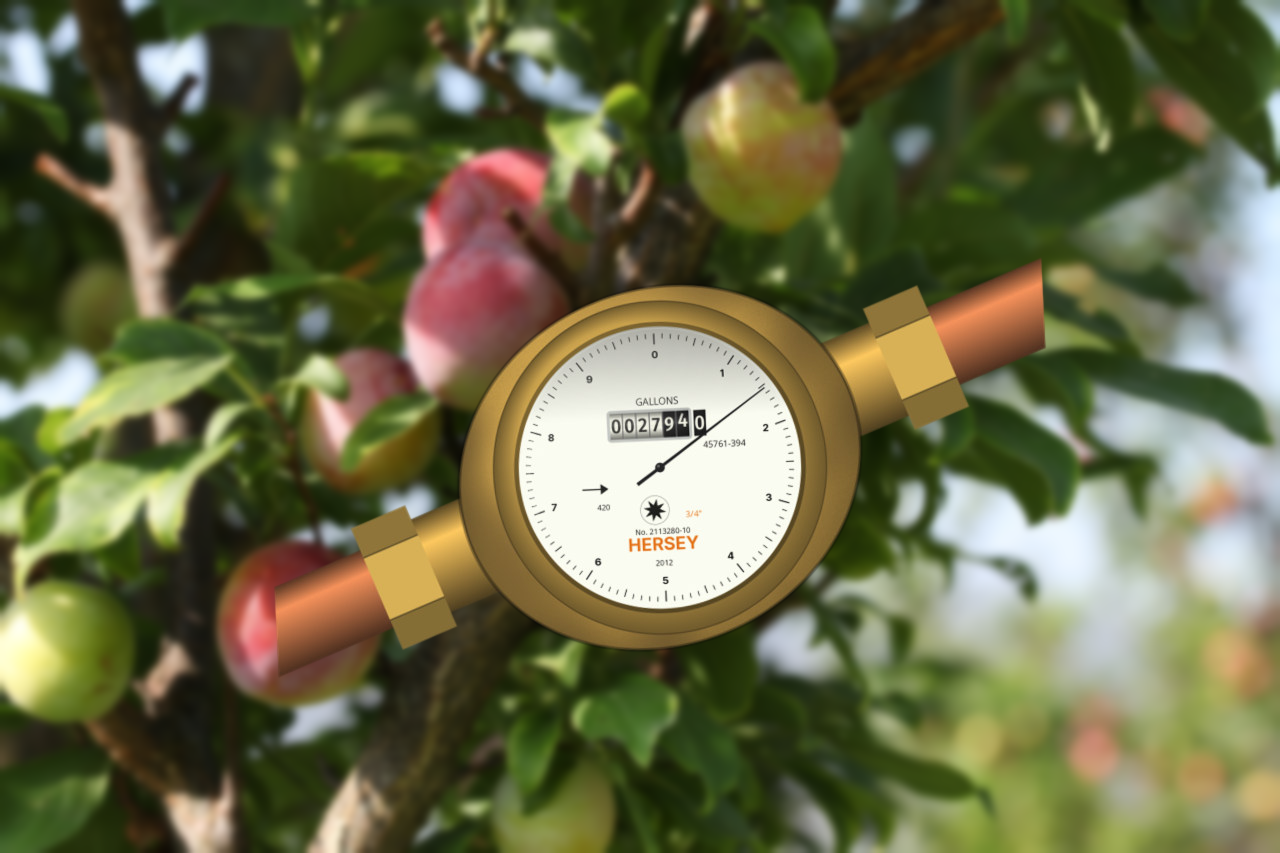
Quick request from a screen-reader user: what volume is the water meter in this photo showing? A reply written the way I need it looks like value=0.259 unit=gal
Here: value=27941.5 unit=gal
